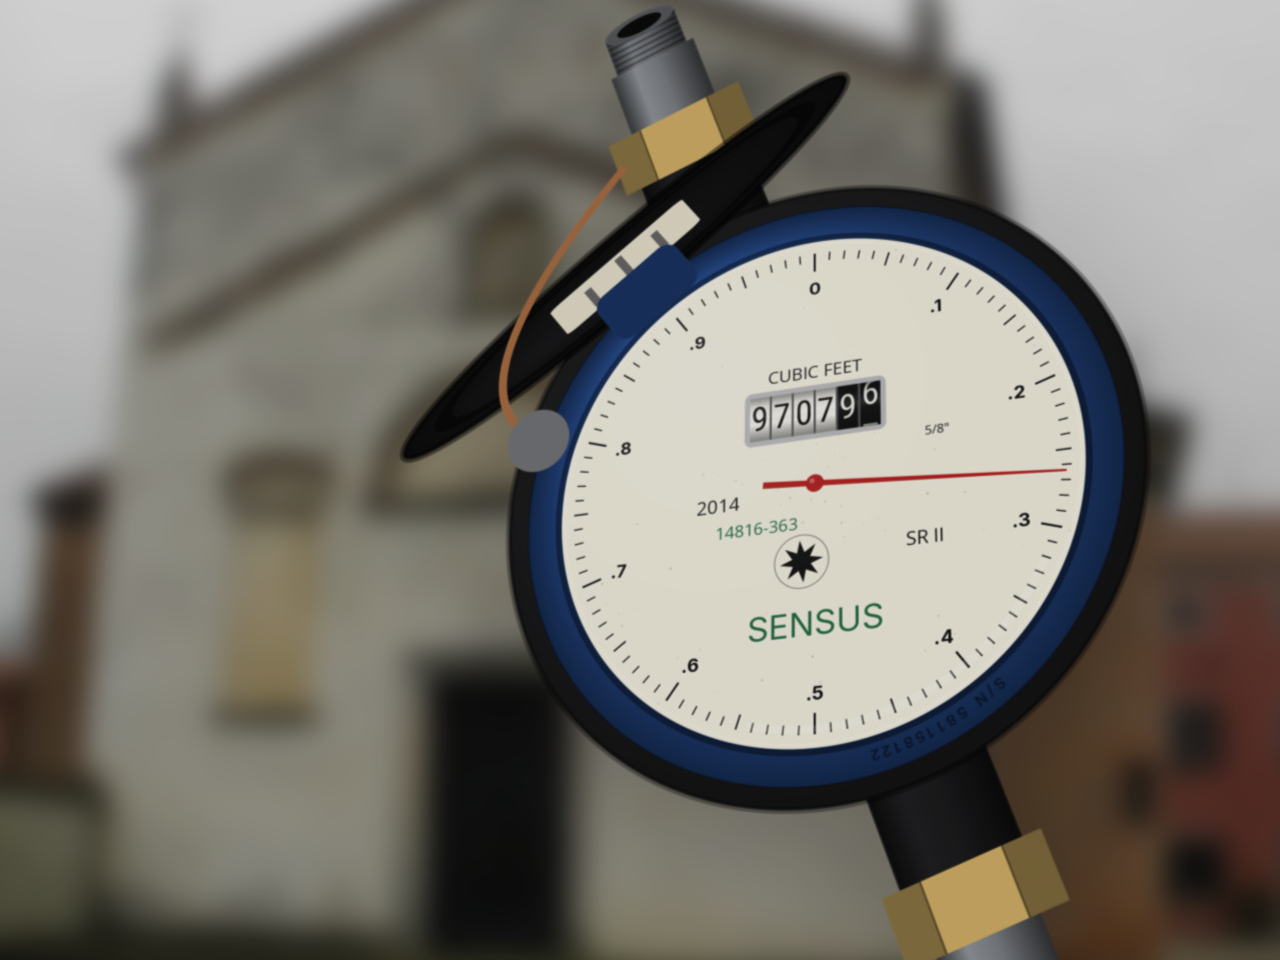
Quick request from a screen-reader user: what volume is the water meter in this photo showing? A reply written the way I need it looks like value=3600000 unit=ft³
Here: value=970796.26 unit=ft³
